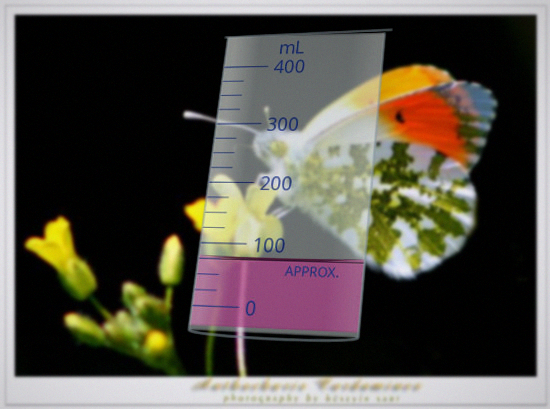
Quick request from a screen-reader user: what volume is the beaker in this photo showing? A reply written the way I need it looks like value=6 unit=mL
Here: value=75 unit=mL
